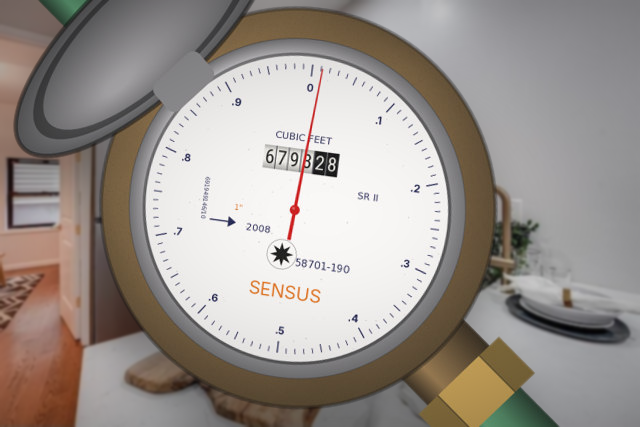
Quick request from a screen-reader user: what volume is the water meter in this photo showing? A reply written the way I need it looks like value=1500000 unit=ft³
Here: value=679328.01 unit=ft³
